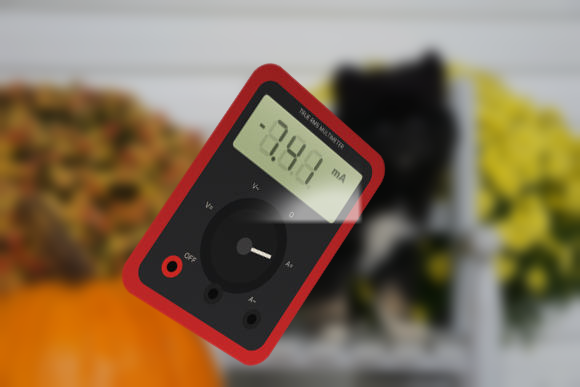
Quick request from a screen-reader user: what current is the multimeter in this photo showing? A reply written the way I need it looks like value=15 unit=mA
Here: value=-7.41 unit=mA
